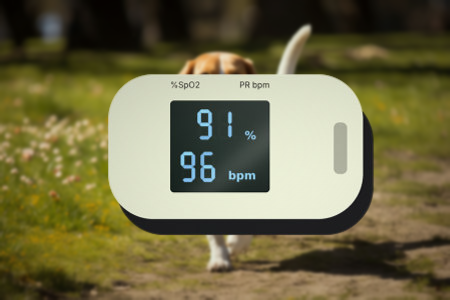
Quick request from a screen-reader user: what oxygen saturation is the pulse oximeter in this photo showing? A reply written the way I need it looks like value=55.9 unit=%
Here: value=91 unit=%
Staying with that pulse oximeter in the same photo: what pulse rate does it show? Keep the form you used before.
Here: value=96 unit=bpm
